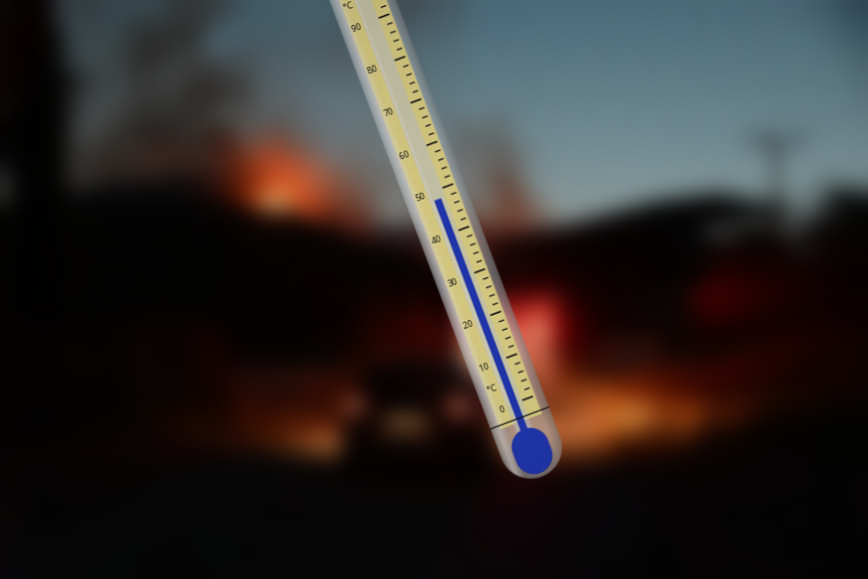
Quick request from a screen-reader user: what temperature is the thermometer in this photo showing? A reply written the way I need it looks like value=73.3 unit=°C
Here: value=48 unit=°C
